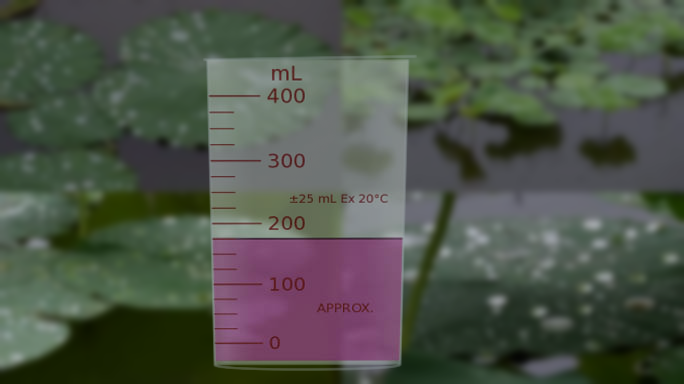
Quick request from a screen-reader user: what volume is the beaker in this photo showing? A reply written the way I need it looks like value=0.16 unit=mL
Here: value=175 unit=mL
